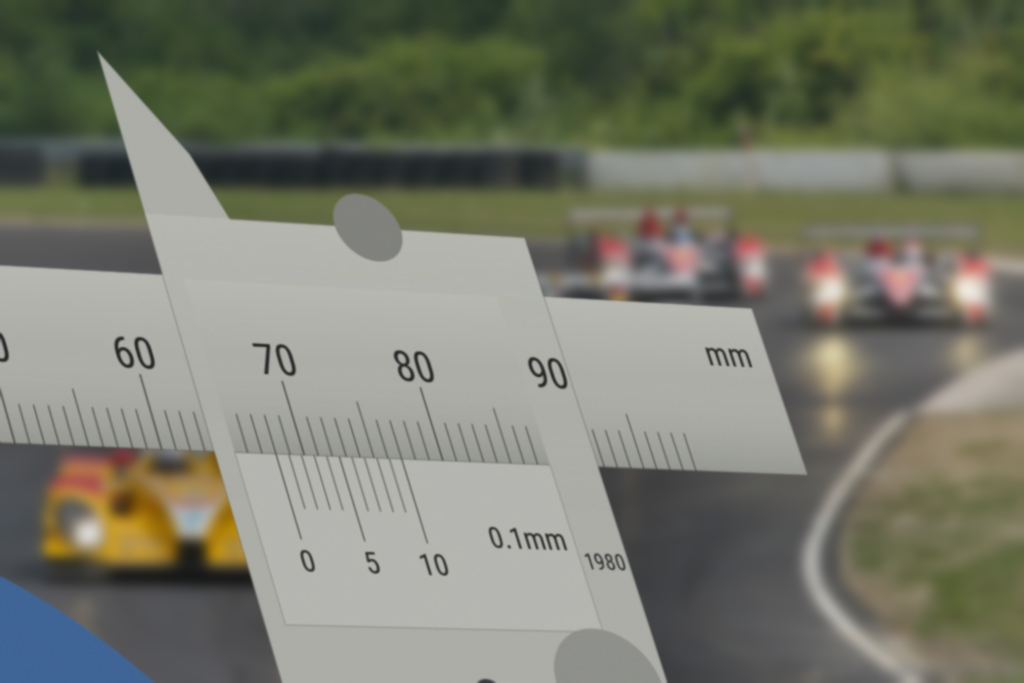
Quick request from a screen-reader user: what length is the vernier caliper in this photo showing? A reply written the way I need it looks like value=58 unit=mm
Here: value=68.0 unit=mm
